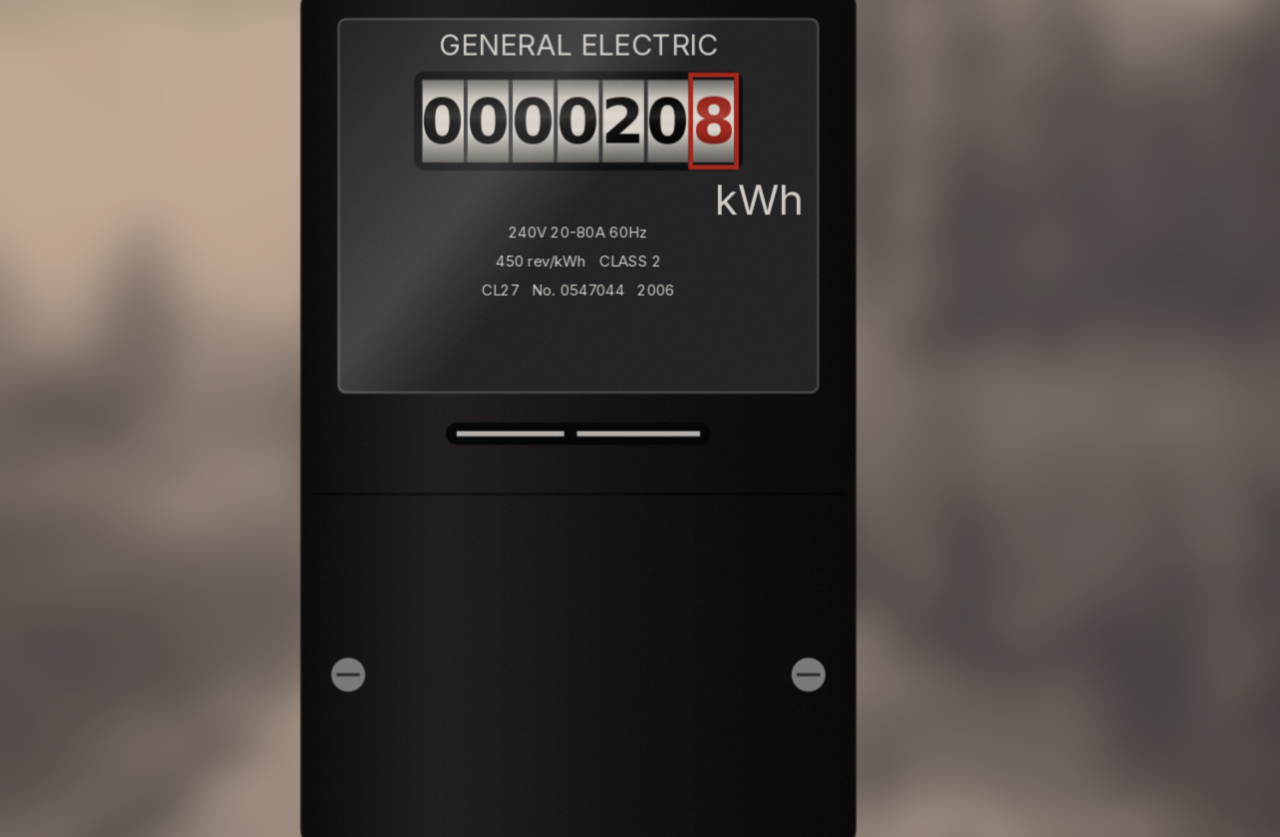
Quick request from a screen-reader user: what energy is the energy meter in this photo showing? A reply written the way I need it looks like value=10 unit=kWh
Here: value=20.8 unit=kWh
